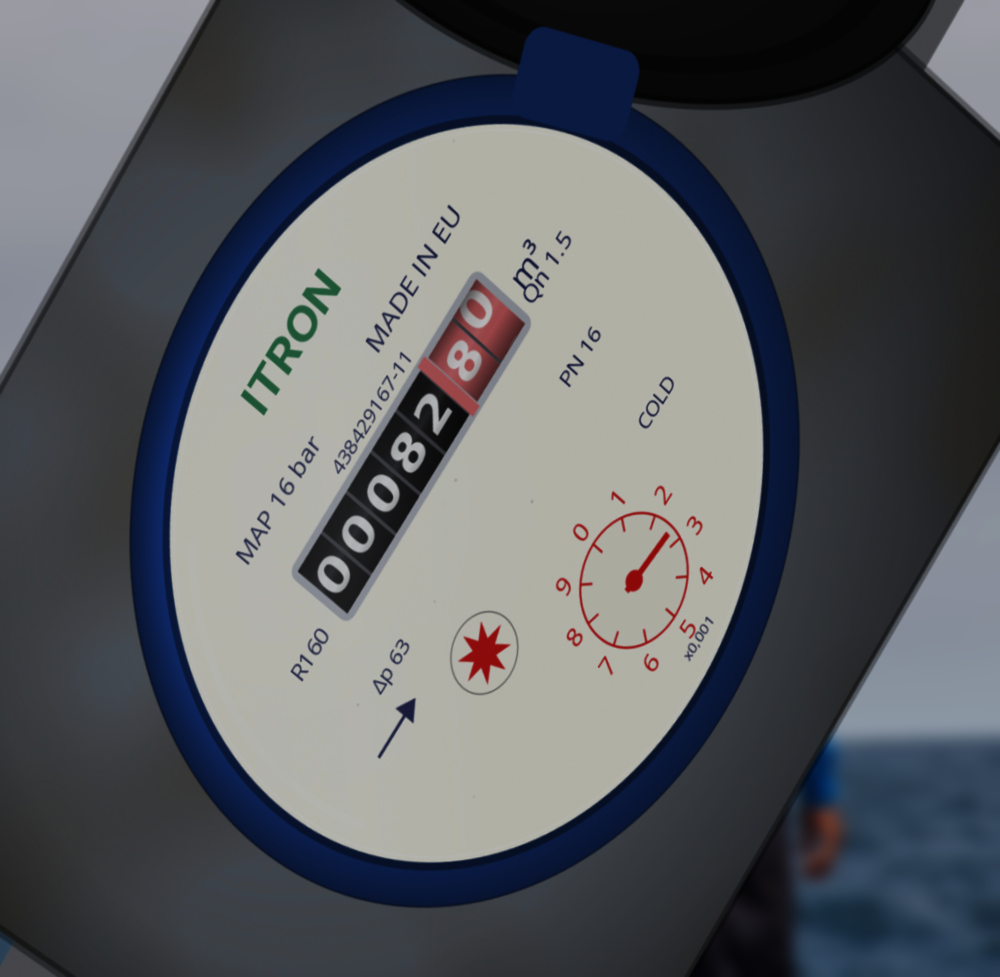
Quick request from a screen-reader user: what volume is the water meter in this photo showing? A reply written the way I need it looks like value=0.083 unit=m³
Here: value=82.802 unit=m³
